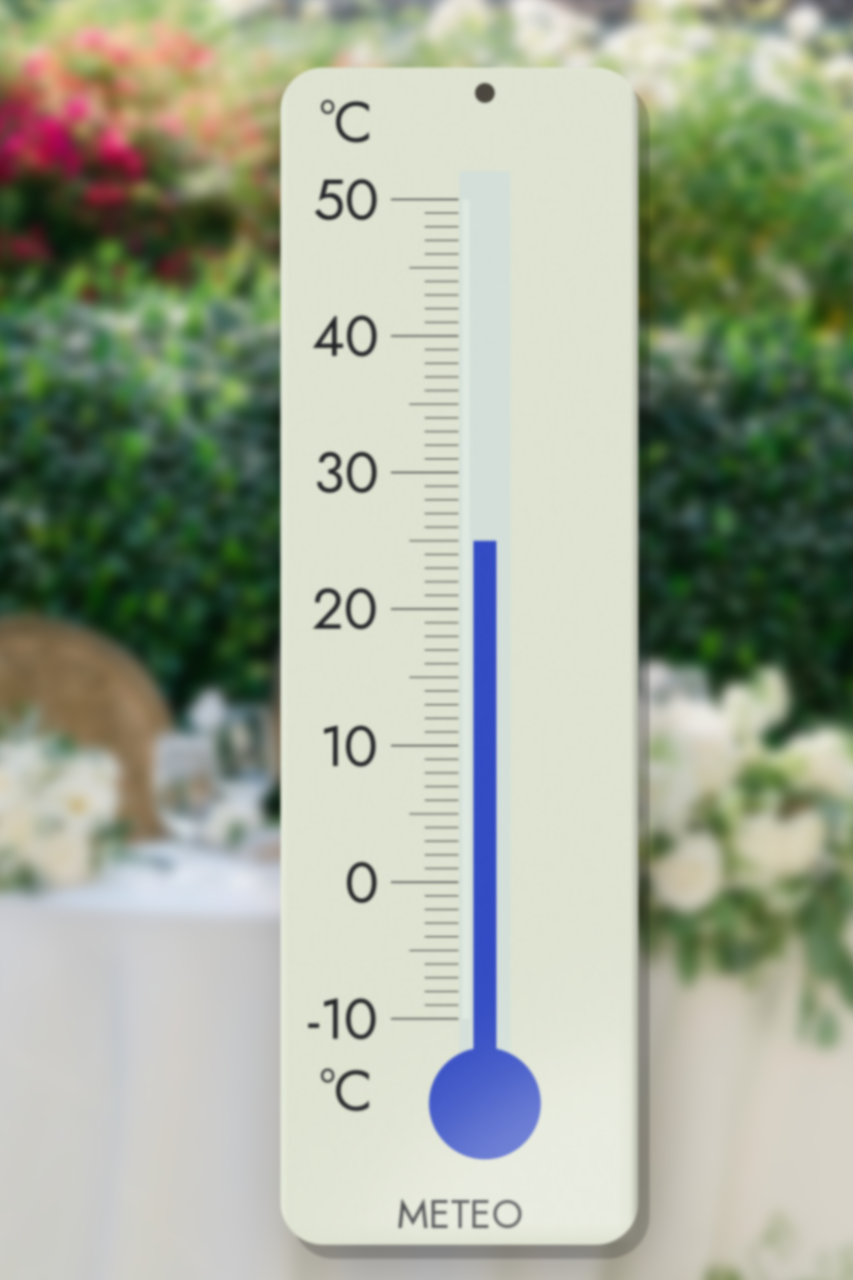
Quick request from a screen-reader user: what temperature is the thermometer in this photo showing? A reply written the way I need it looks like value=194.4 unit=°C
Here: value=25 unit=°C
